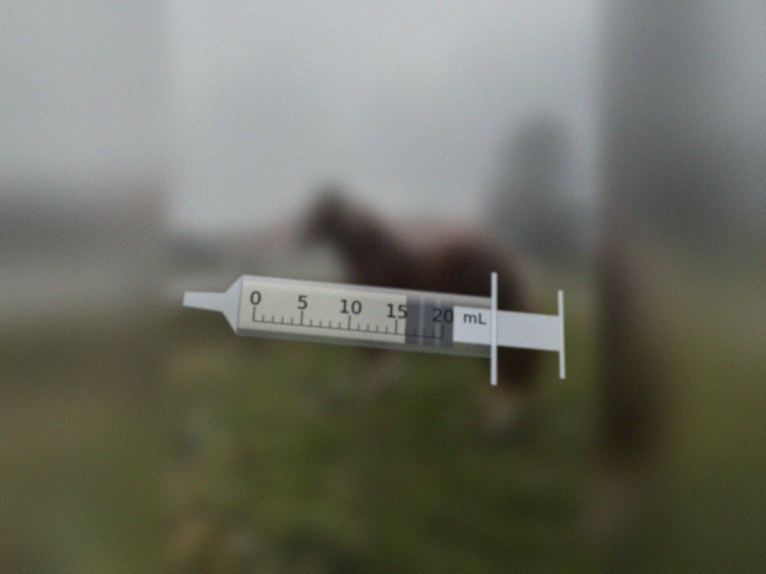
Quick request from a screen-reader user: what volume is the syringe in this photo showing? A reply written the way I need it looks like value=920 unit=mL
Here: value=16 unit=mL
